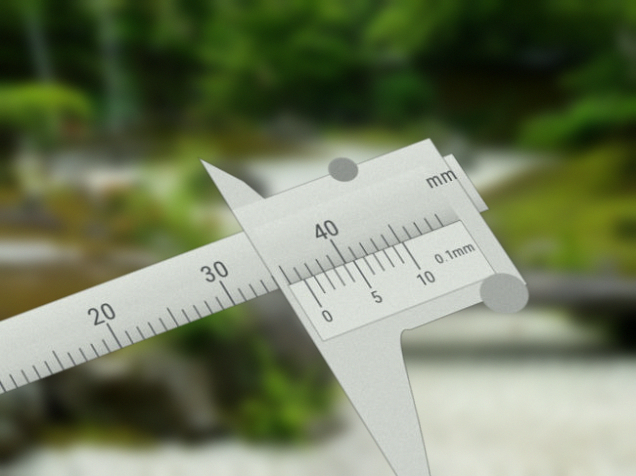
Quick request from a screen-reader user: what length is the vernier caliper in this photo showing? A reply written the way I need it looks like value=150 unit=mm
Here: value=36.2 unit=mm
